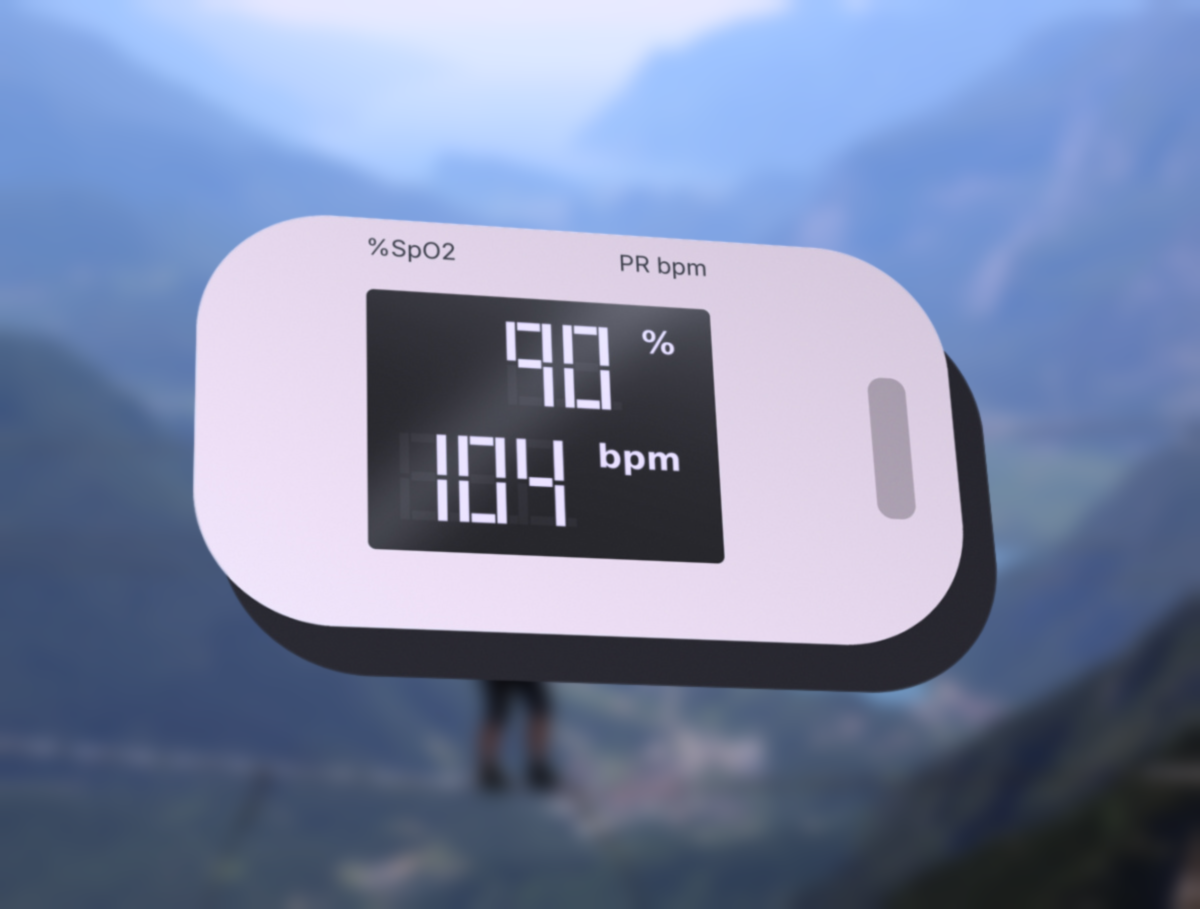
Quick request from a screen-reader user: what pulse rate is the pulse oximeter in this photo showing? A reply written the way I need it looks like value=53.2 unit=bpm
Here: value=104 unit=bpm
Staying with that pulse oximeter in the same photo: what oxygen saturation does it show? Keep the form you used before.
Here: value=90 unit=%
